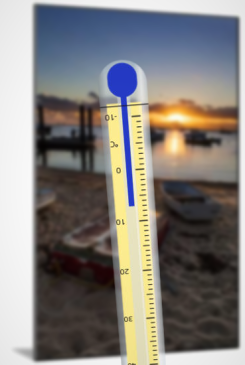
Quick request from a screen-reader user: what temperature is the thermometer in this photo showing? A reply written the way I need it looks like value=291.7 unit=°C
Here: value=7 unit=°C
